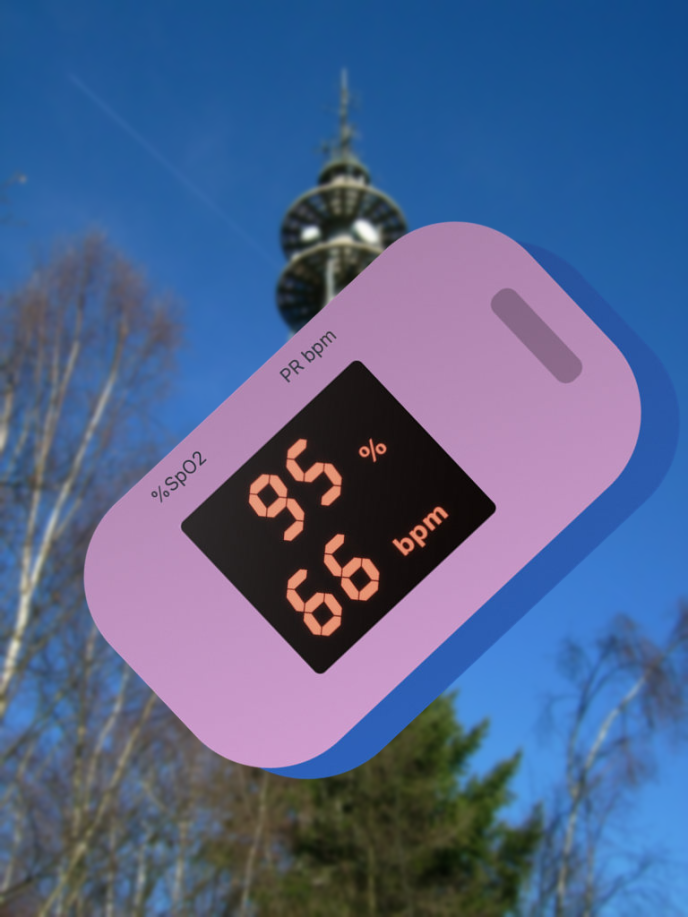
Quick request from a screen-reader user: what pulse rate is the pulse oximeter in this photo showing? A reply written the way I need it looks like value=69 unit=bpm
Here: value=66 unit=bpm
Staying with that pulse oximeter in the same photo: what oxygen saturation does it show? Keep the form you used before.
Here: value=95 unit=%
